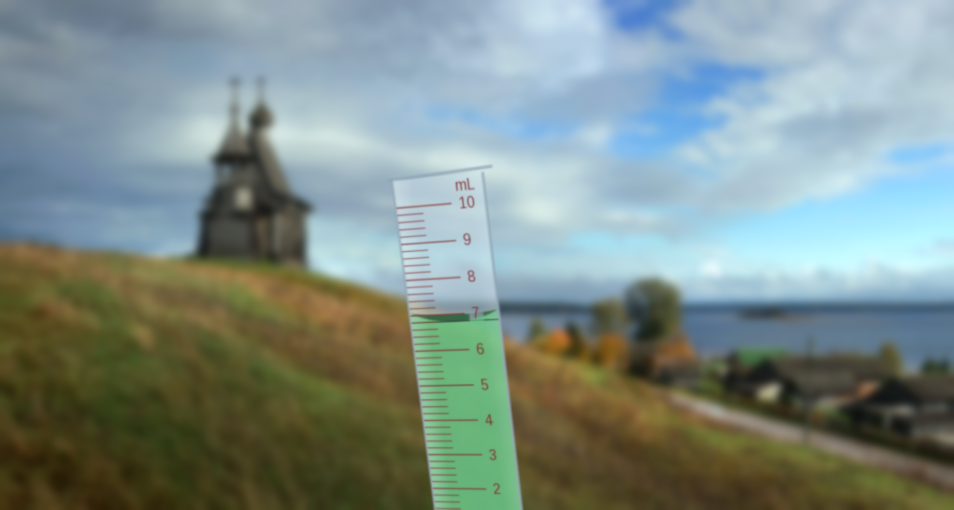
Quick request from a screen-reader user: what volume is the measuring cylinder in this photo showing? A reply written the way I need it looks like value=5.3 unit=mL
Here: value=6.8 unit=mL
